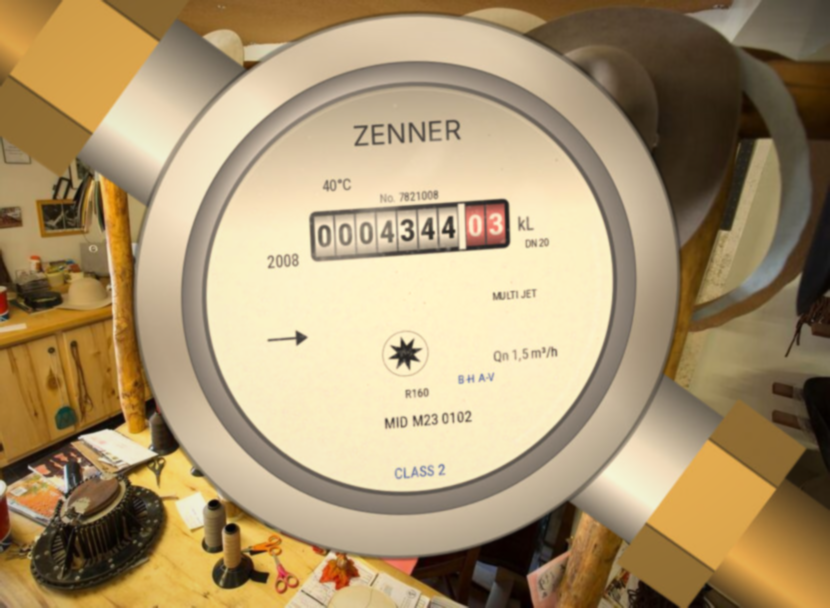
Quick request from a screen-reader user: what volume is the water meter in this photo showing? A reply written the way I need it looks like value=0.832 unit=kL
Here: value=4344.03 unit=kL
